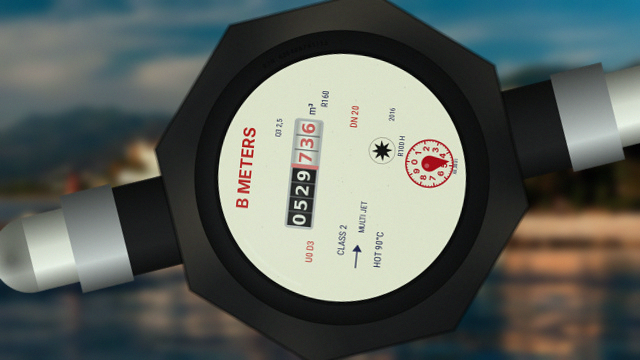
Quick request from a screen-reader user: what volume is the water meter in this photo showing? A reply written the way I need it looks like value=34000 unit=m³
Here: value=529.7364 unit=m³
